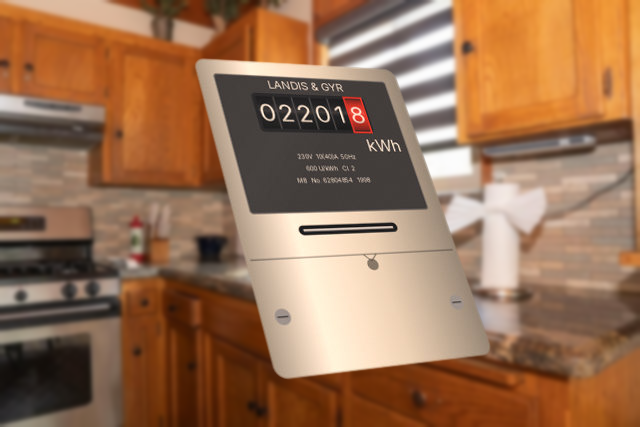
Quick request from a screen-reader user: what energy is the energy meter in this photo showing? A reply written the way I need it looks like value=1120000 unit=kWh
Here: value=2201.8 unit=kWh
